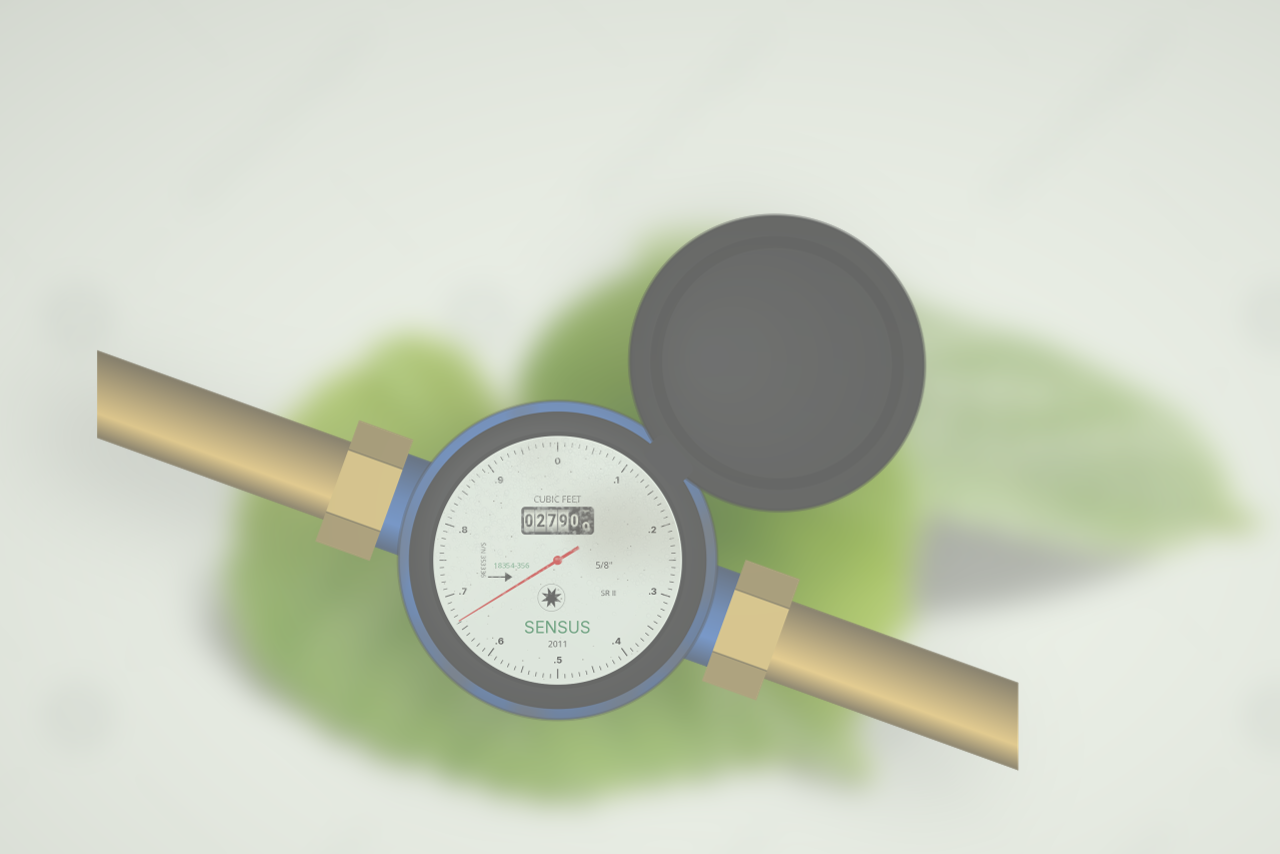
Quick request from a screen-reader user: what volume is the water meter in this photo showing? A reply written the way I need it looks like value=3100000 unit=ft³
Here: value=27908.66 unit=ft³
